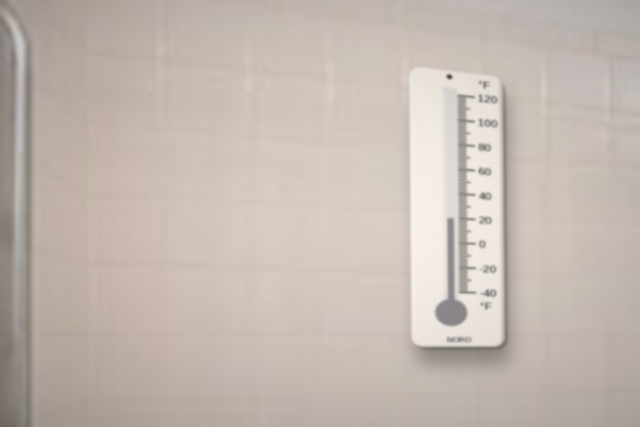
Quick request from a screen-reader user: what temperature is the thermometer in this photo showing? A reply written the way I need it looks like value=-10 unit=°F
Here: value=20 unit=°F
